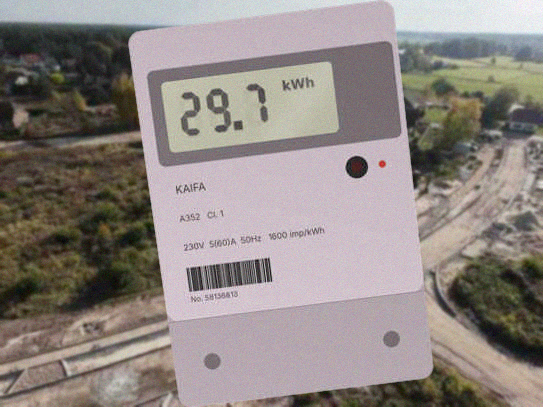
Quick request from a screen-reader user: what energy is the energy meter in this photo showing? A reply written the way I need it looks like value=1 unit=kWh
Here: value=29.7 unit=kWh
